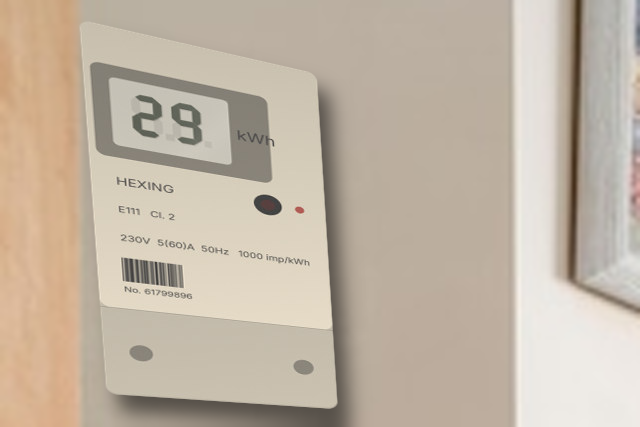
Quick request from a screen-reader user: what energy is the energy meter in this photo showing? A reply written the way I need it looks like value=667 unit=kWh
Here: value=29 unit=kWh
